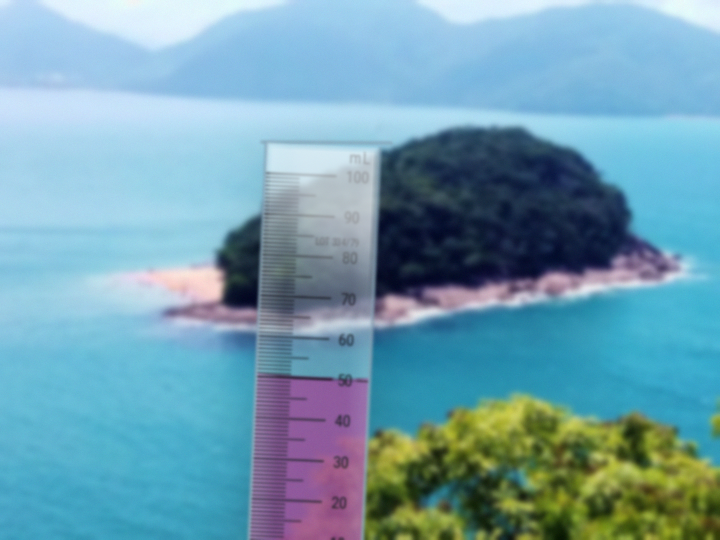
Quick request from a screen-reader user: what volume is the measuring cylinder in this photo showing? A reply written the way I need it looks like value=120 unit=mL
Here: value=50 unit=mL
